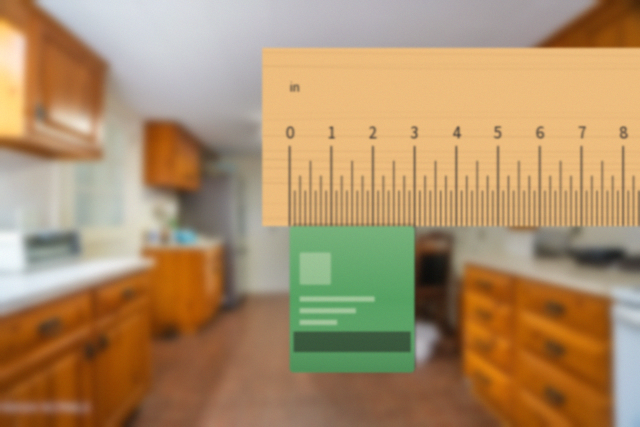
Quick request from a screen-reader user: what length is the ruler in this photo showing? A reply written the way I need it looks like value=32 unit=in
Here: value=3 unit=in
